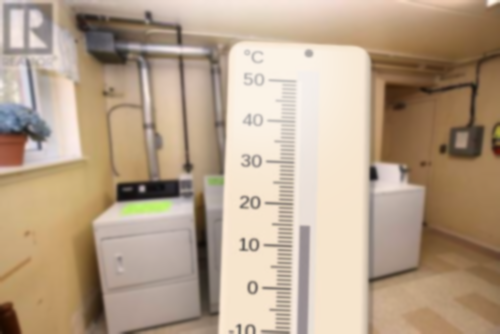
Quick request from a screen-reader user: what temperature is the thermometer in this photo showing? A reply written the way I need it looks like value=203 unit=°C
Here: value=15 unit=°C
